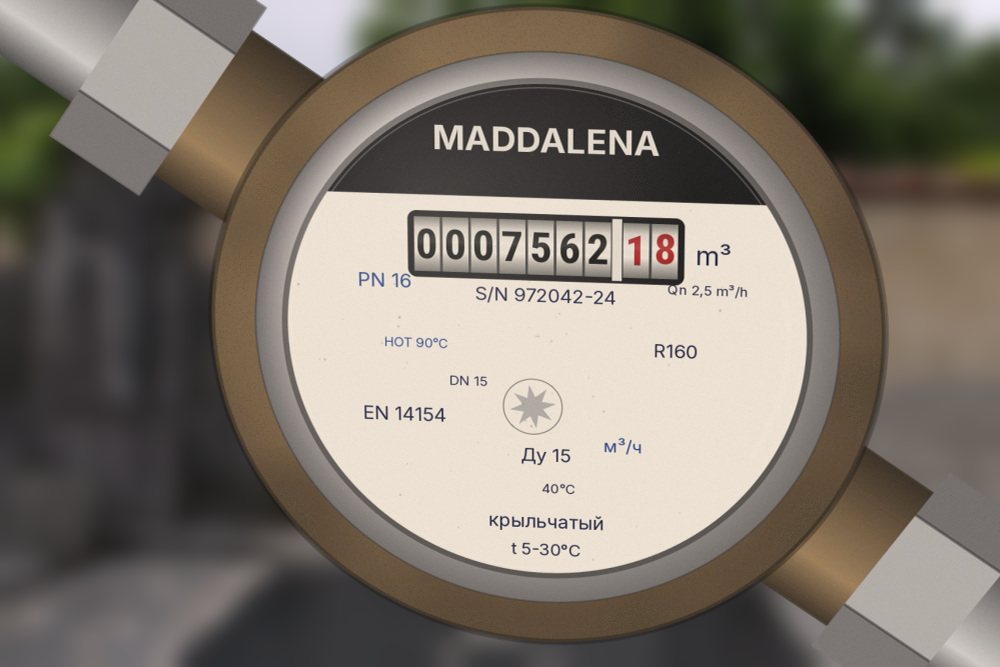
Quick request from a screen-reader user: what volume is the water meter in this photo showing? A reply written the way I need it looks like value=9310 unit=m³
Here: value=7562.18 unit=m³
